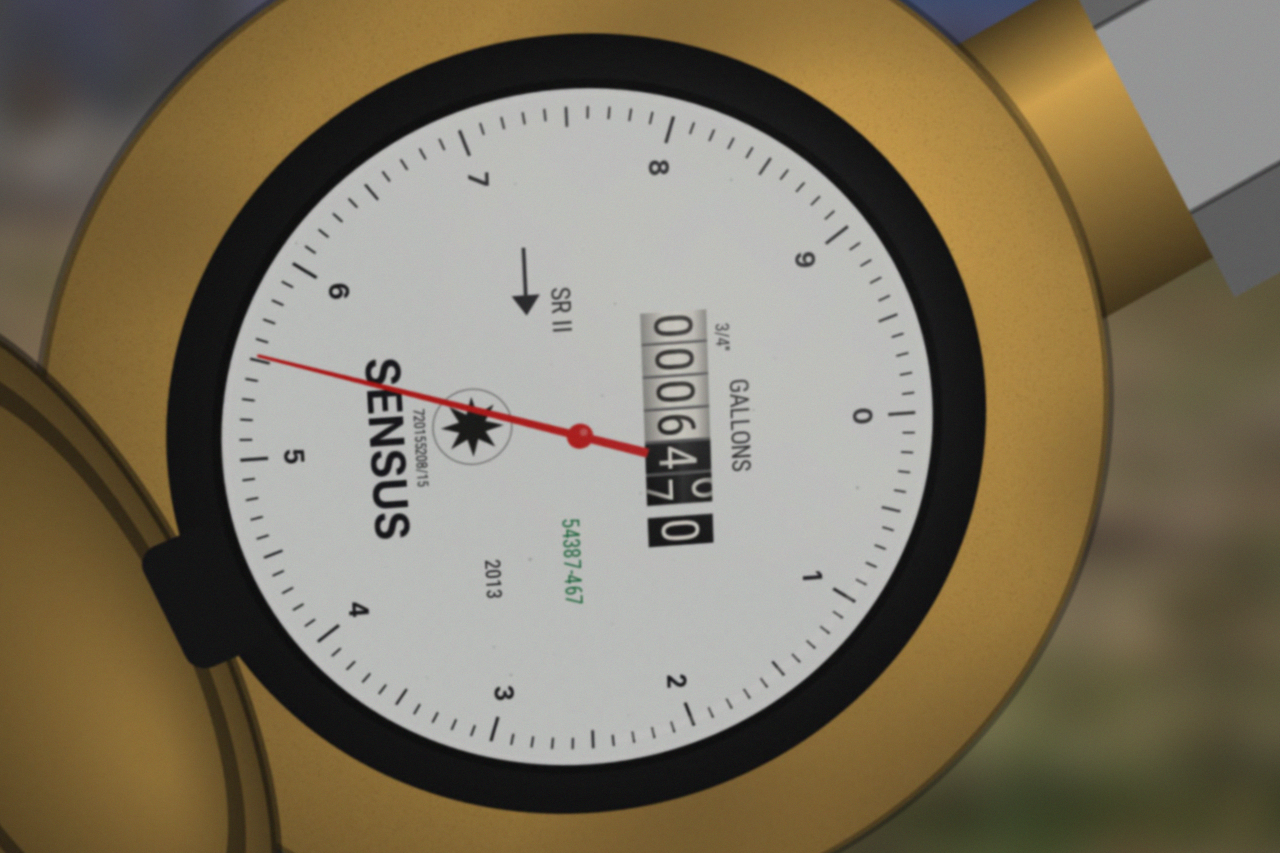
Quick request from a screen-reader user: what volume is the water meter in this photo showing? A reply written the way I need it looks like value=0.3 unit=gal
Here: value=6465.5 unit=gal
